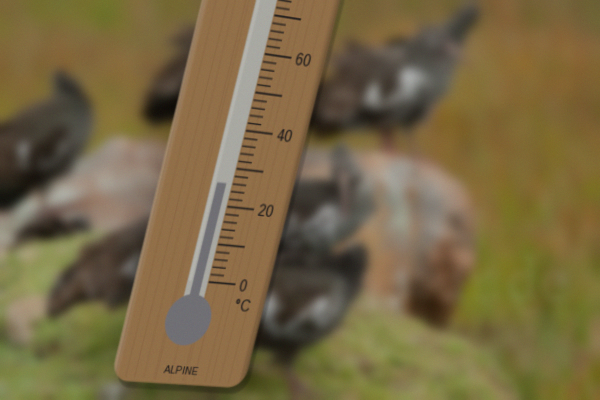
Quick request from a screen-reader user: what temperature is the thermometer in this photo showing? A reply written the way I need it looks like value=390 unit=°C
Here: value=26 unit=°C
